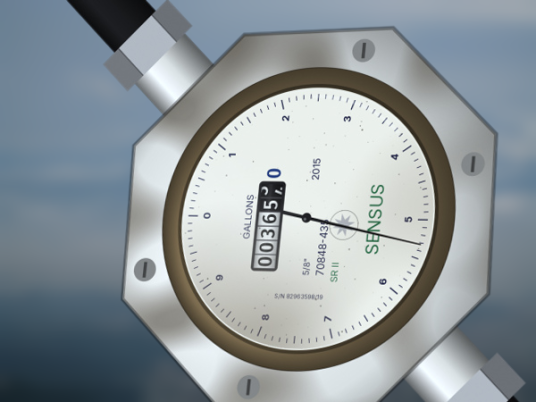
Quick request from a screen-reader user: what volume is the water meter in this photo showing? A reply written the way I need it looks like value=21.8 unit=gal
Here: value=36535.3 unit=gal
